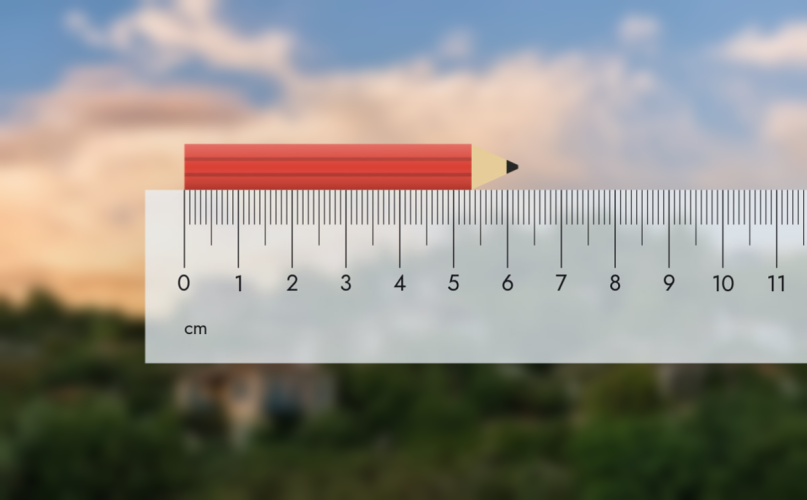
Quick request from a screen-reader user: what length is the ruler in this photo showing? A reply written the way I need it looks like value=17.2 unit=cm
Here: value=6.2 unit=cm
